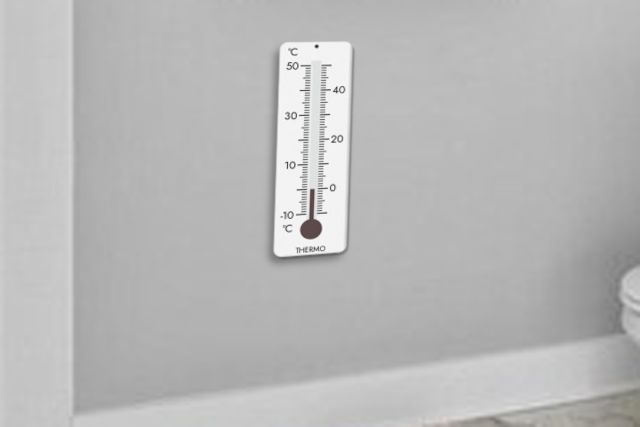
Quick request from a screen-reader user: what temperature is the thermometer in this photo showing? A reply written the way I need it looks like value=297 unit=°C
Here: value=0 unit=°C
